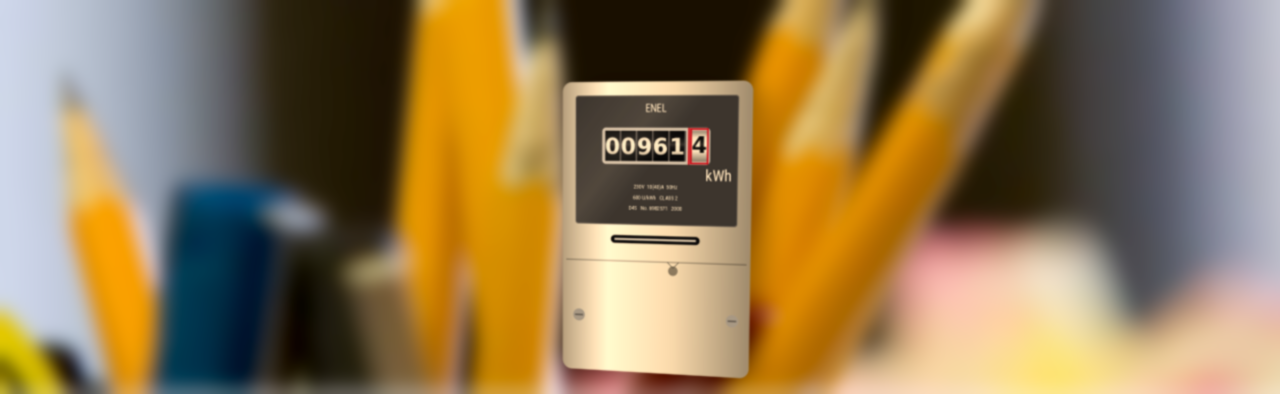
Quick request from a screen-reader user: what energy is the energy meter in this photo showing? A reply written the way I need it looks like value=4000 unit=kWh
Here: value=961.4 unit=kWh
